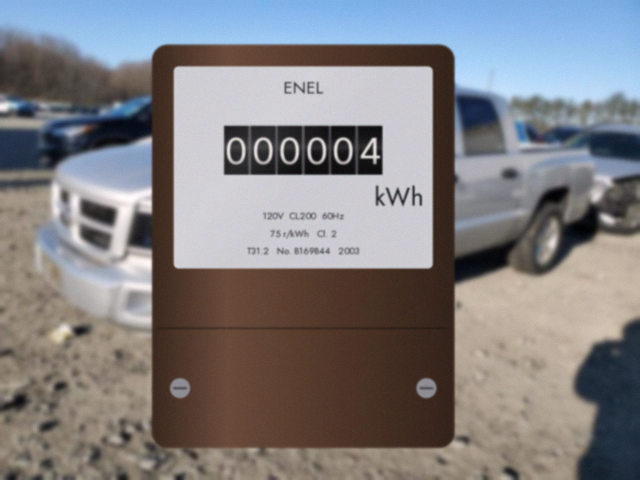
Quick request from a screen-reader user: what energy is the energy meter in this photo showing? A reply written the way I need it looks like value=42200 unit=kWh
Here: value=4 unit=kWh
